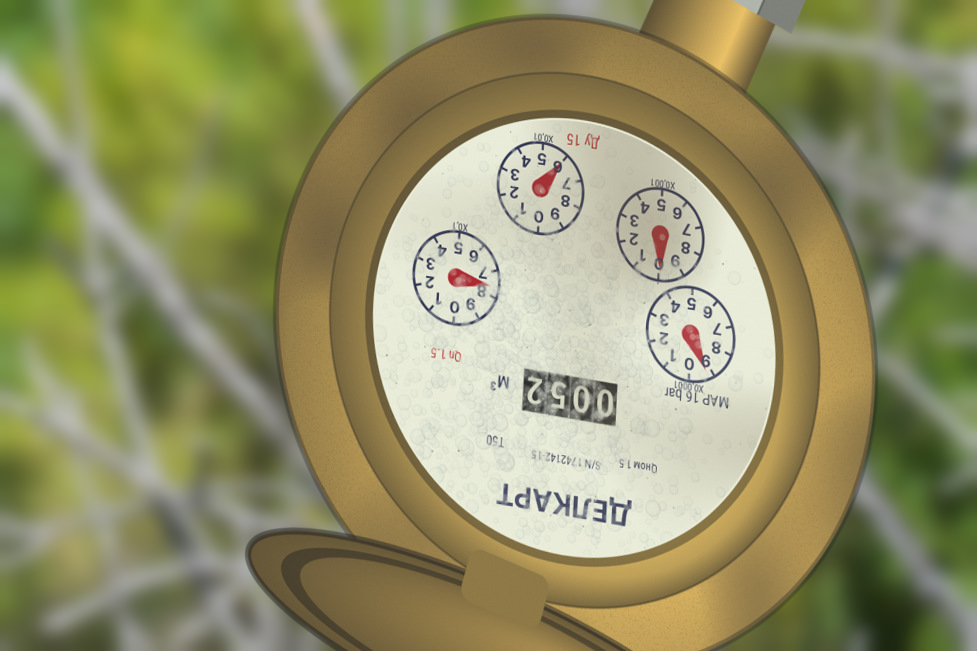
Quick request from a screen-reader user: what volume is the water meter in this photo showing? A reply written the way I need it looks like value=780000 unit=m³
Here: value=52.7599 unit=m³
